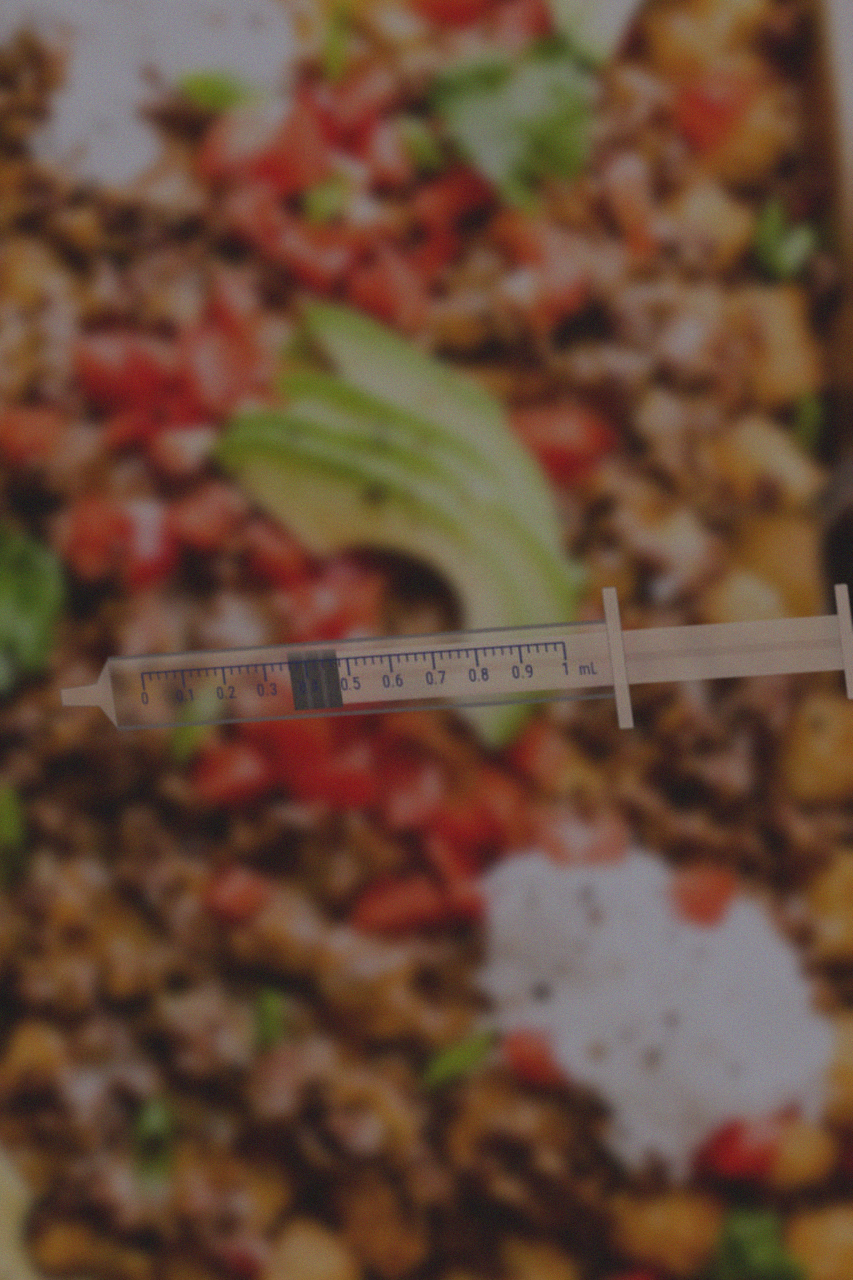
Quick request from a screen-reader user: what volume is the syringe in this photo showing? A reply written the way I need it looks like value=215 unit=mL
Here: value=0.36 unit=mL
